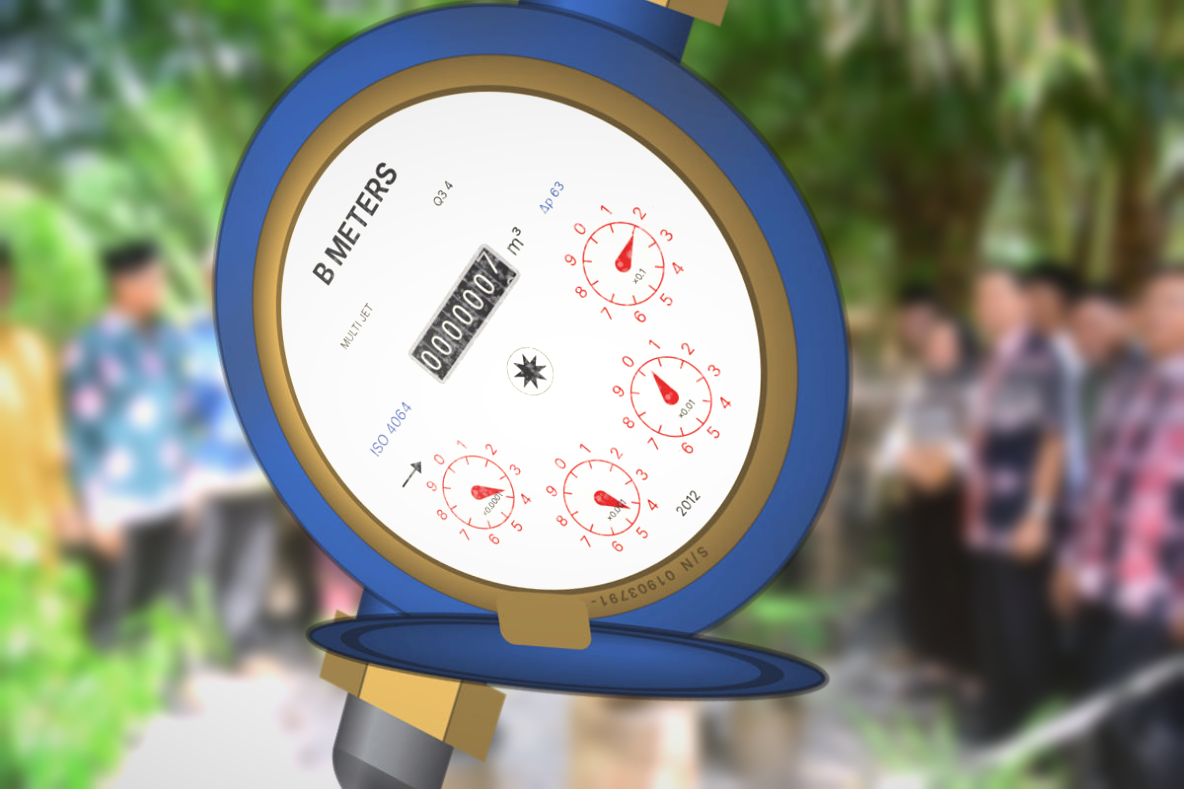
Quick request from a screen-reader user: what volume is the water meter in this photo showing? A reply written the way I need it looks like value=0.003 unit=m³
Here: value=7.2043 unit=m³
